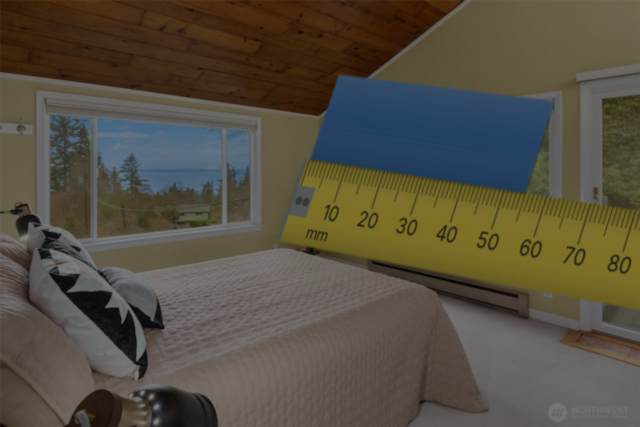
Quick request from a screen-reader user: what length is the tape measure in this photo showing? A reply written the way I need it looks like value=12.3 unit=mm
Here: value=55 unit=mm
